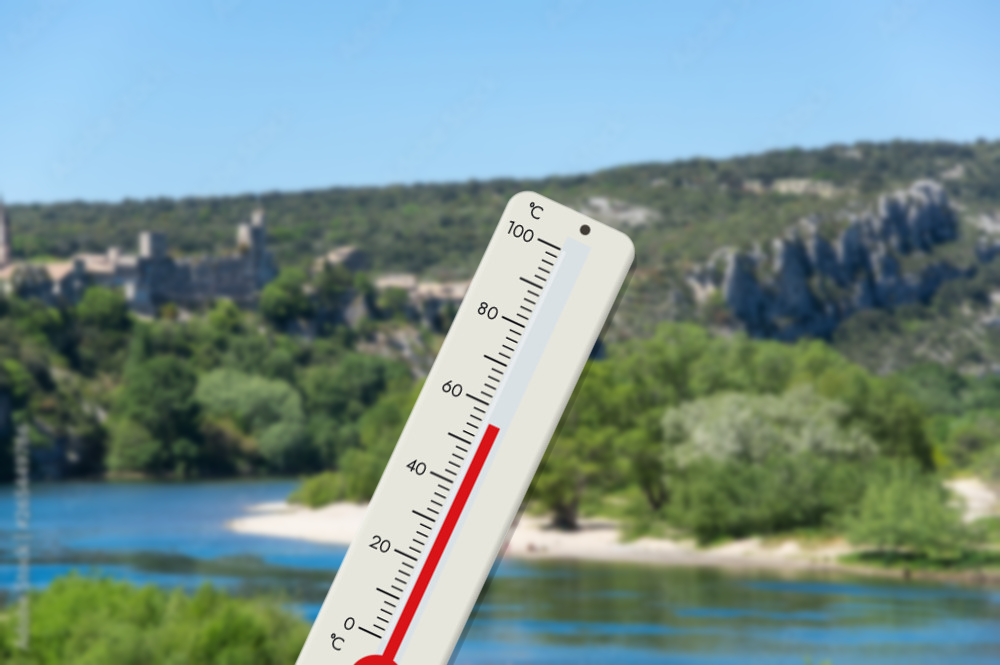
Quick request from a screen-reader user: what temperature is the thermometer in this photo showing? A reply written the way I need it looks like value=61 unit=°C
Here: value=56 unit=°C
